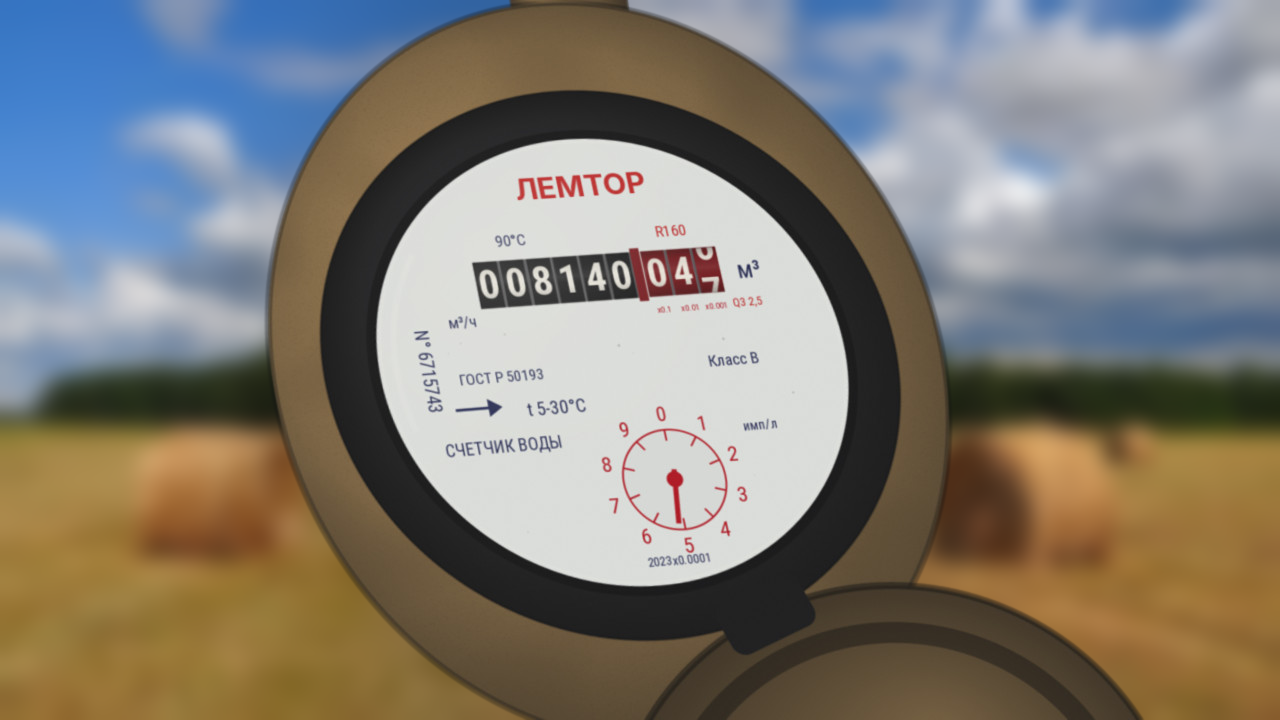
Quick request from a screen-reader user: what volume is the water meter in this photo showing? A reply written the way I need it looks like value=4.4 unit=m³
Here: value=8140.0465 unit=m³
